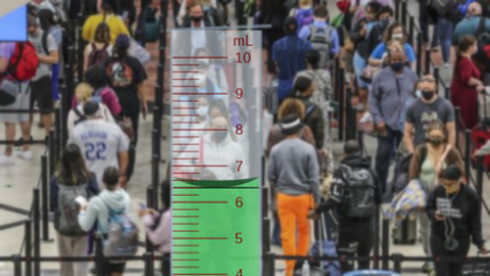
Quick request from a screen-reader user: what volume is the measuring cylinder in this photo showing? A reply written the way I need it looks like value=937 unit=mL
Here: value=6.4 unit=mL
